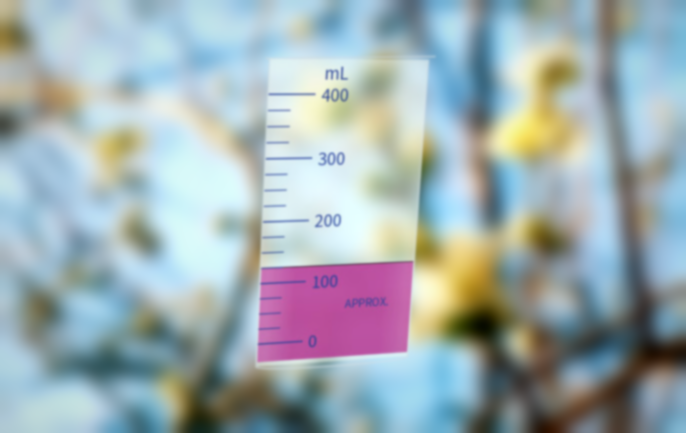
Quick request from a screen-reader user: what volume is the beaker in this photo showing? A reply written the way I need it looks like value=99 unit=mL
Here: value=125 unit=mL
